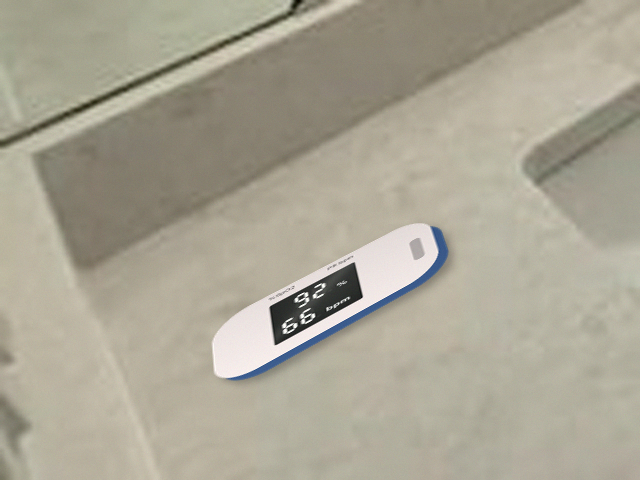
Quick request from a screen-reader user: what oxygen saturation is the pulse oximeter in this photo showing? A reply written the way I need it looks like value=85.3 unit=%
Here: value=92 unit=%
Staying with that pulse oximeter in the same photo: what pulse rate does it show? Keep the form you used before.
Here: value=66 unit=bpm
